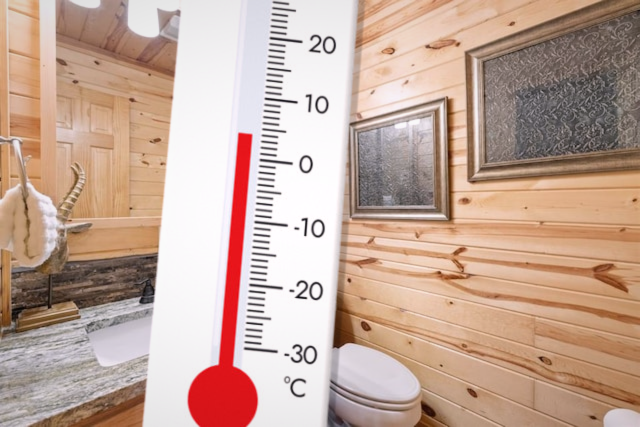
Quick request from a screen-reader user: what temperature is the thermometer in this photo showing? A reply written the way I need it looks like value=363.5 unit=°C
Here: value=4 unit=°C
